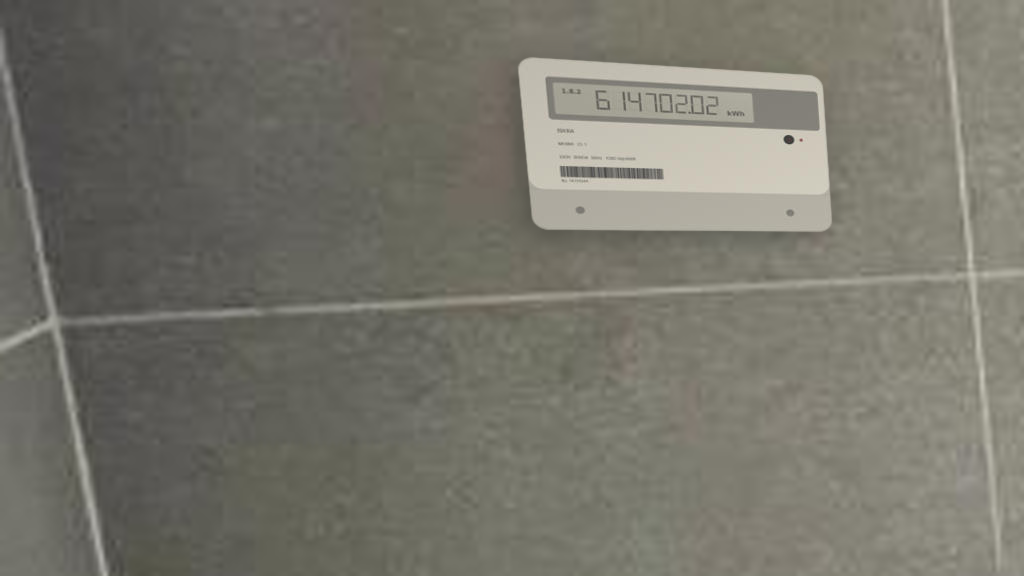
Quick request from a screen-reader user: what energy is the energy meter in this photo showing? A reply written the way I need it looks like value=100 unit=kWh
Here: value=614702.02 unit=kWh
